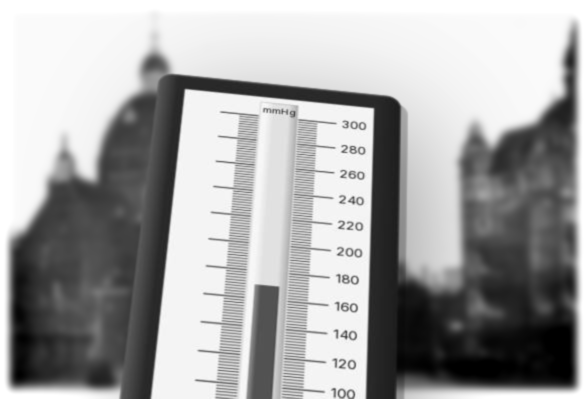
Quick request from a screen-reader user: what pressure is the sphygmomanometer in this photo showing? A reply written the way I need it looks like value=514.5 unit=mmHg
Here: value=170 unit=mmHg
